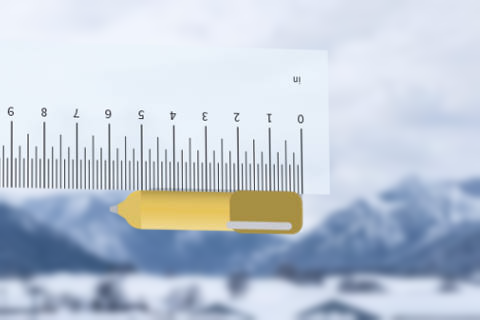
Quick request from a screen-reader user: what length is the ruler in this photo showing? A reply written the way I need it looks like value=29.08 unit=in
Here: value=6 unit=in
